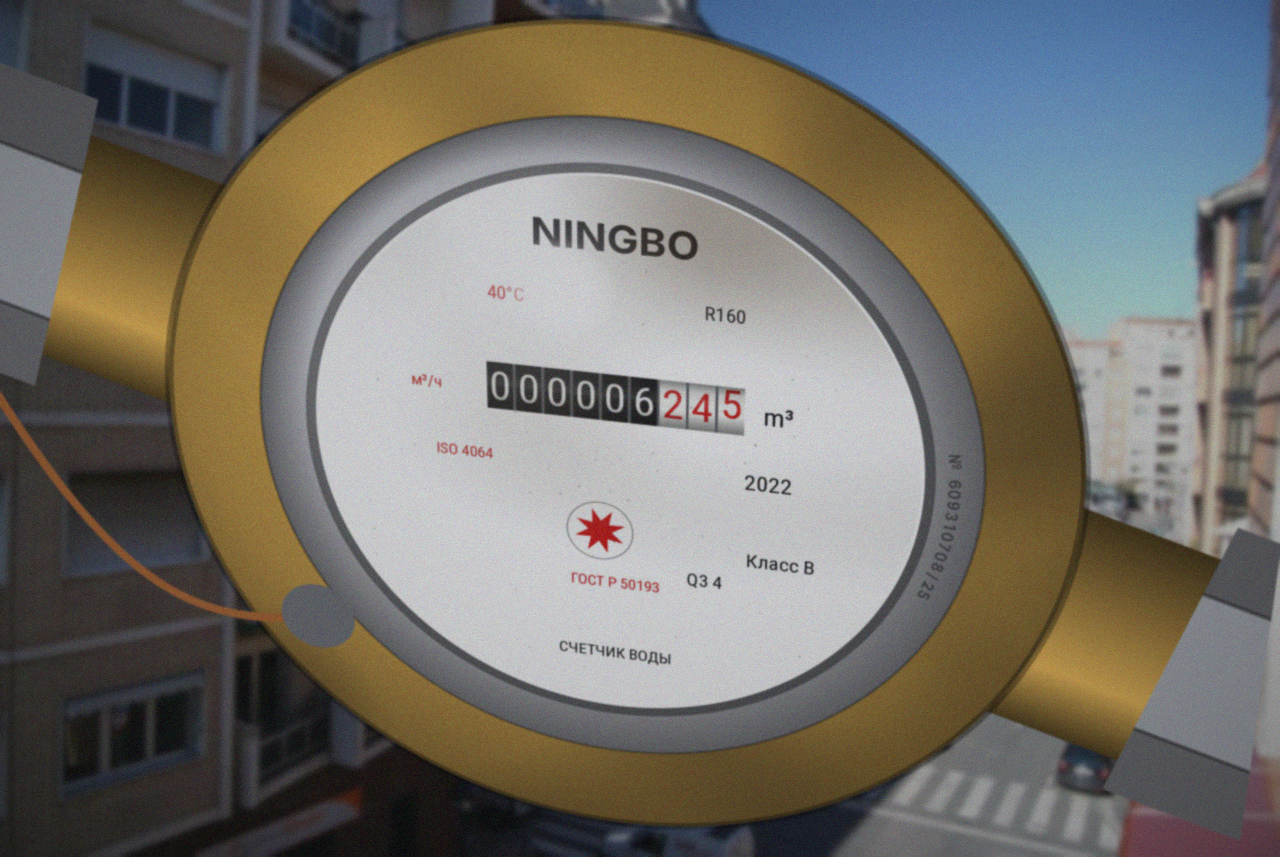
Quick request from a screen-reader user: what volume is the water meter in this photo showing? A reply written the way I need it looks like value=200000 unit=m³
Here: value=6.245 unit=m³
